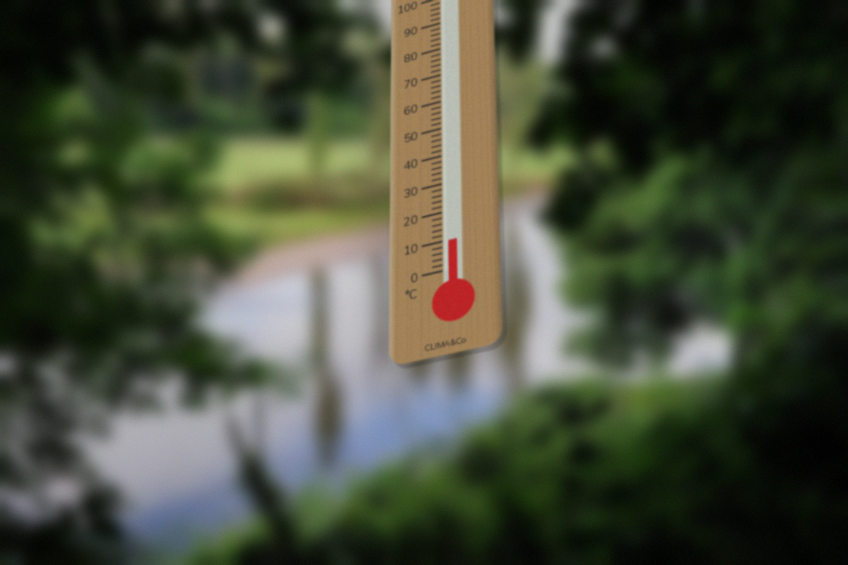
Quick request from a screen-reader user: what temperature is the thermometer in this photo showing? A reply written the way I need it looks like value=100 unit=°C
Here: value=10 unit=°C
